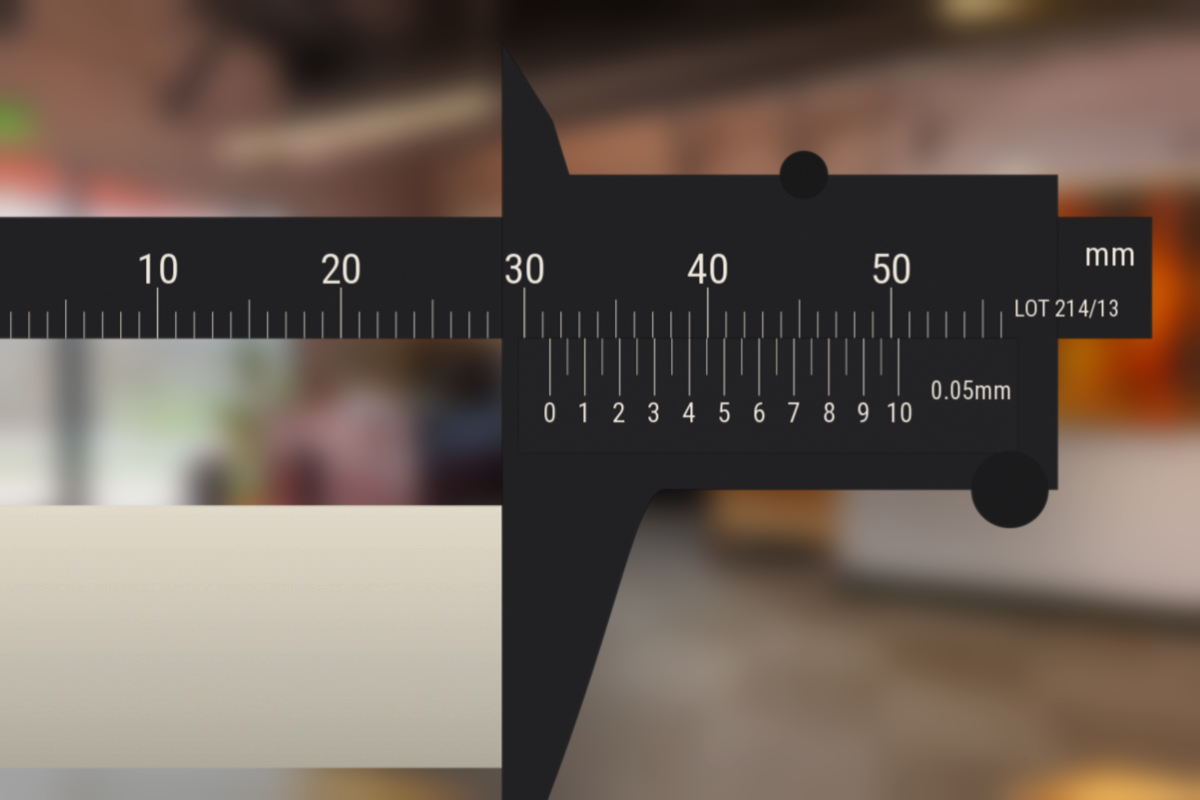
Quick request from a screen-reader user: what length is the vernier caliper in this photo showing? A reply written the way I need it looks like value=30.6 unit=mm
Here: value=31.4 unit=mm
